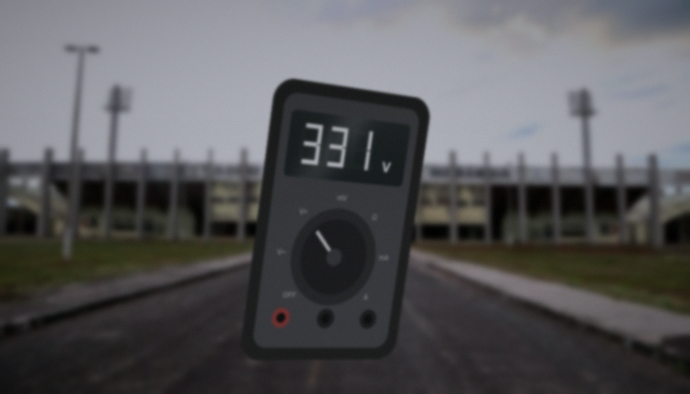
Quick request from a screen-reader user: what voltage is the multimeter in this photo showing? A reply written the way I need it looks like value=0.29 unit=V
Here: value=331 unit=V
